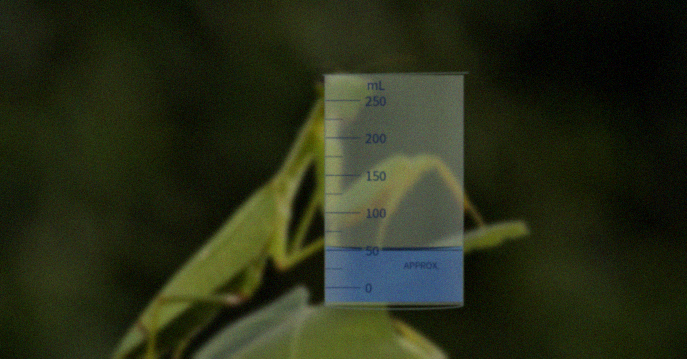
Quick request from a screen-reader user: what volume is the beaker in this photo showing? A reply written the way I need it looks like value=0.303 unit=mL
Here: value=50 unit=mL
